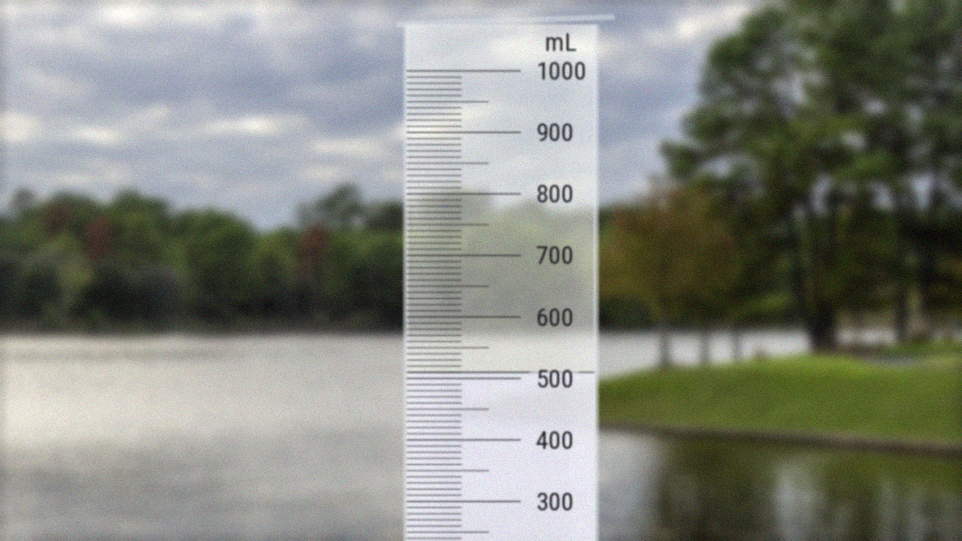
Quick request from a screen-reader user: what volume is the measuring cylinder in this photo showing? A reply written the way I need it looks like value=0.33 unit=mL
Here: value=510 unit=mL
